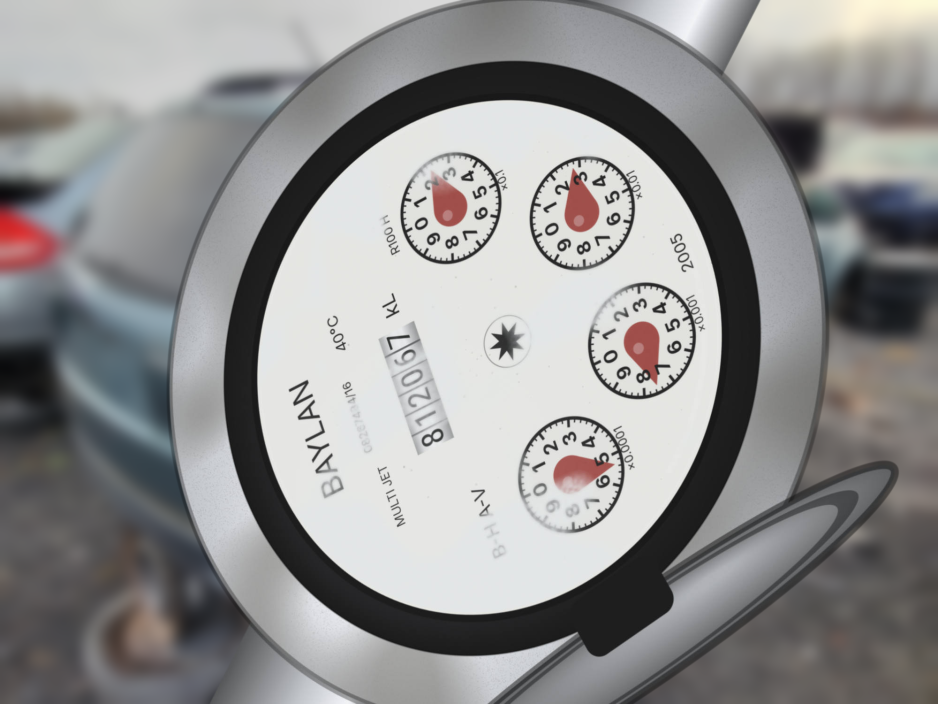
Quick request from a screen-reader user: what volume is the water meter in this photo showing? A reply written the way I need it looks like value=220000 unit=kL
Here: value=812067.2275 unit=kL
